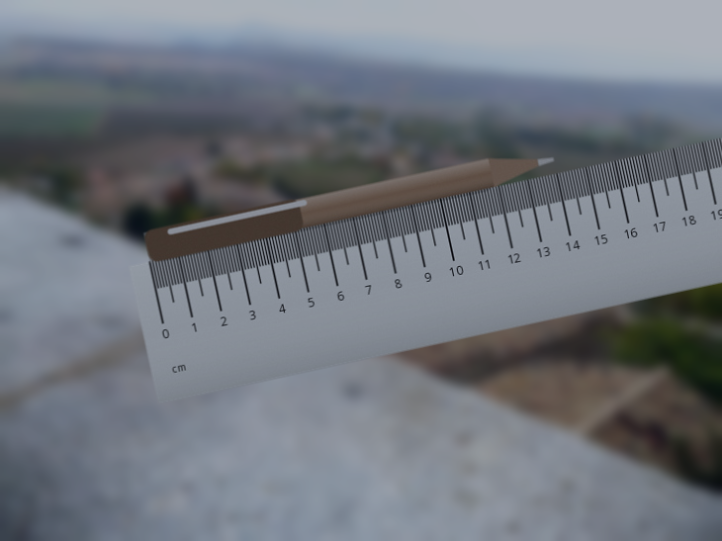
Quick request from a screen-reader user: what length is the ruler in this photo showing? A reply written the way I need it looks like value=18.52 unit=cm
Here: value=14 unit=cm
